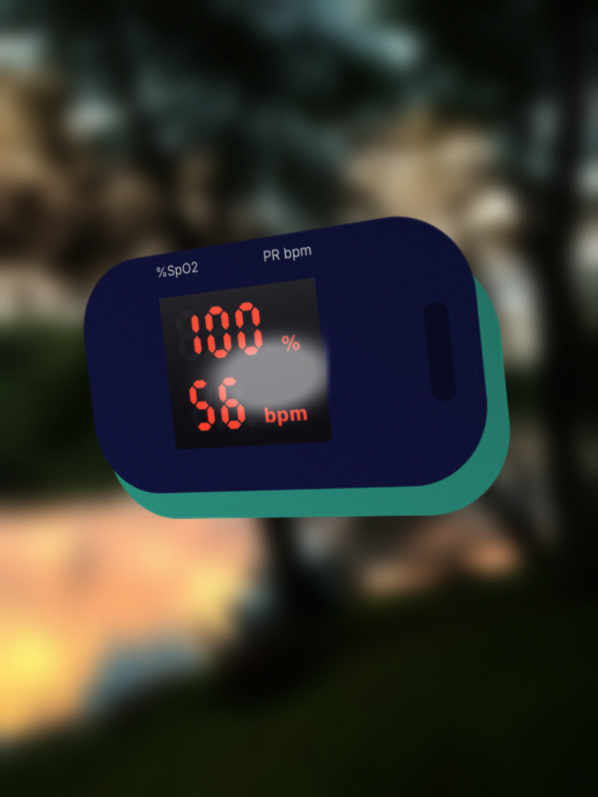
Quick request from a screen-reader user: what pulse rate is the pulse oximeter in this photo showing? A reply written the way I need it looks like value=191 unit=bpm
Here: value=56 unit=bpm
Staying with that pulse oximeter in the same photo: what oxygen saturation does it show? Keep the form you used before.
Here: value=100 unit=%
